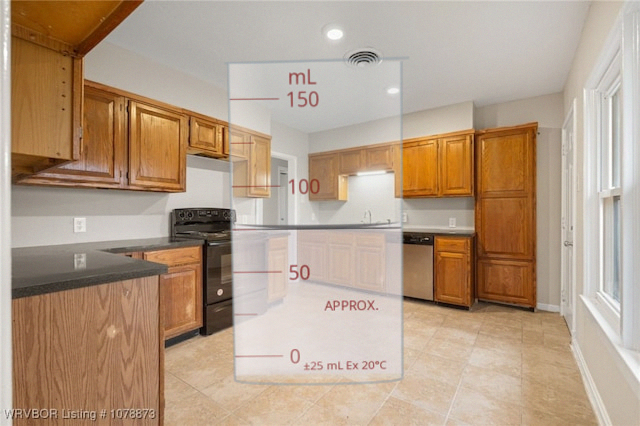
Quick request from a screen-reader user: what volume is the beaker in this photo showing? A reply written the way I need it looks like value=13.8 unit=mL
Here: value=75 unit=mL
